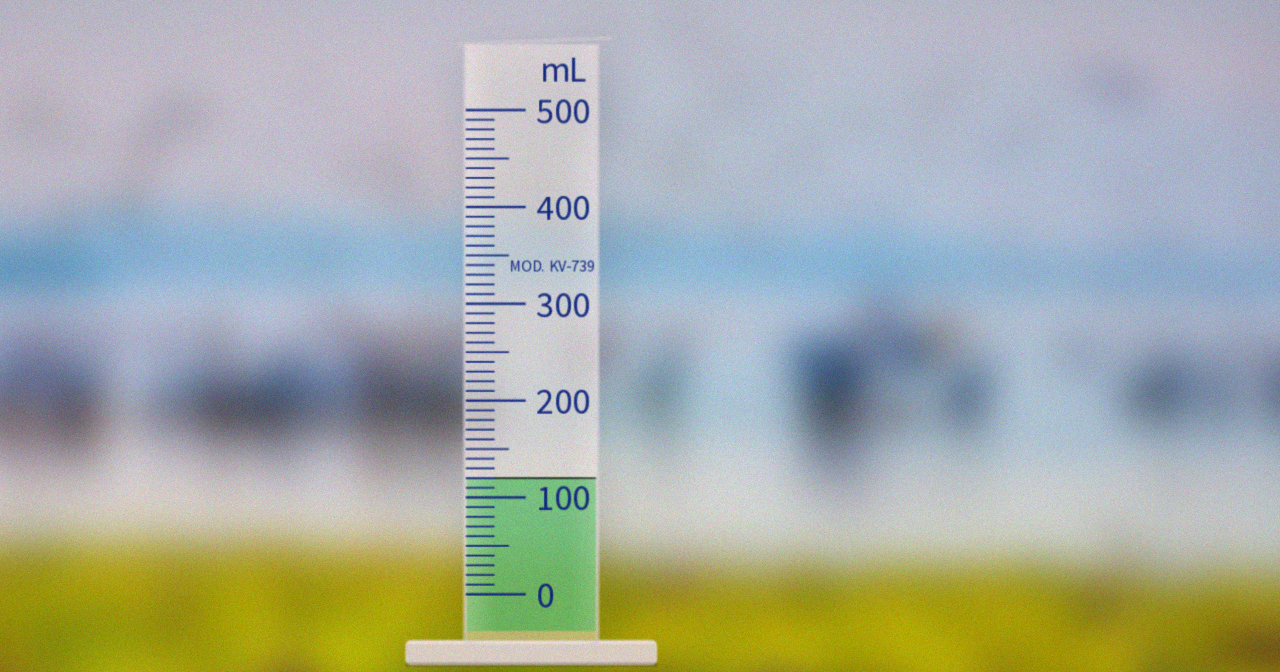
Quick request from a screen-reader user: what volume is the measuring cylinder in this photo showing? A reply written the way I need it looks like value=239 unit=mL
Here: value=120 unit=mL
